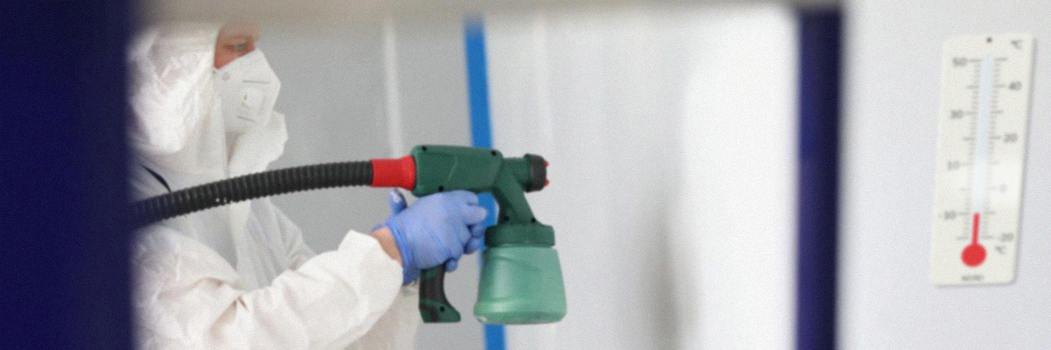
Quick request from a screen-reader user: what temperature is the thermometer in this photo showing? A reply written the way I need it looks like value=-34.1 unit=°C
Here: value=-10 unit=°C
